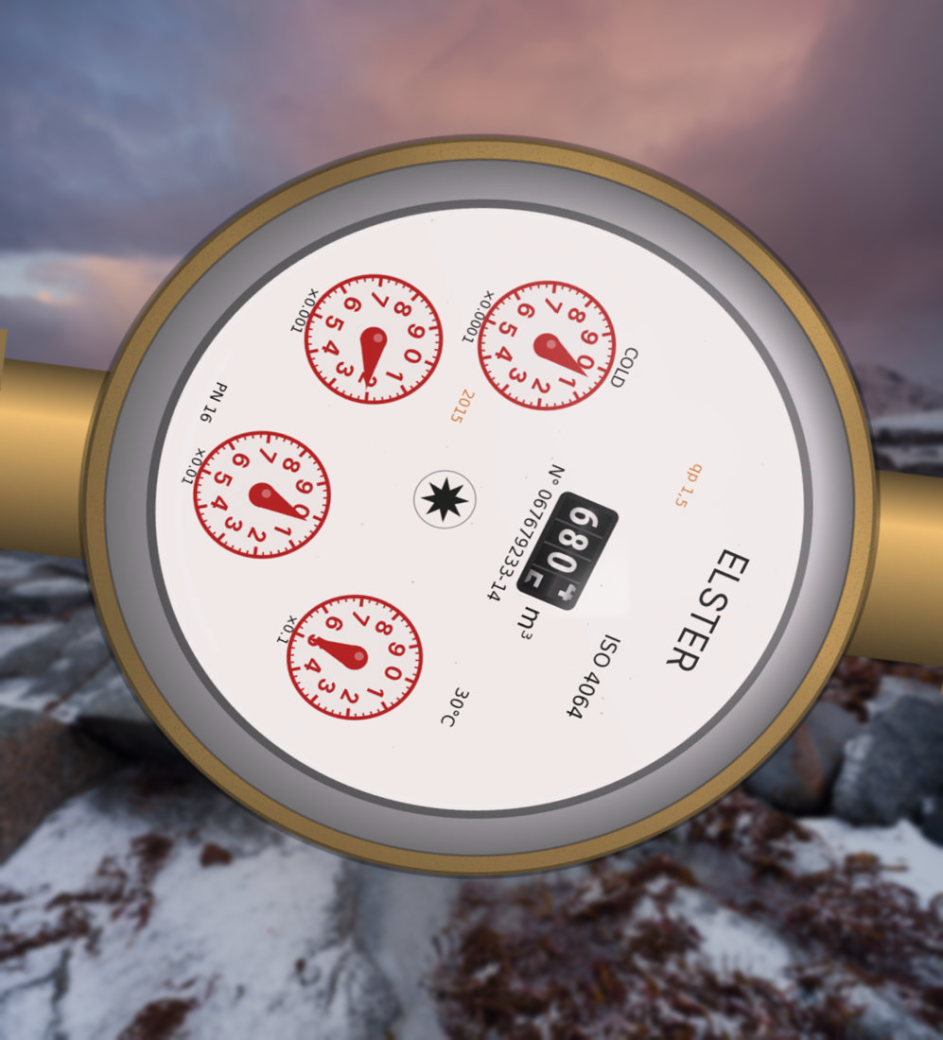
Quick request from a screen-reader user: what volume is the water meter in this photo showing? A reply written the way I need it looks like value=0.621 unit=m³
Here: value=6804.5020 unit=m³
